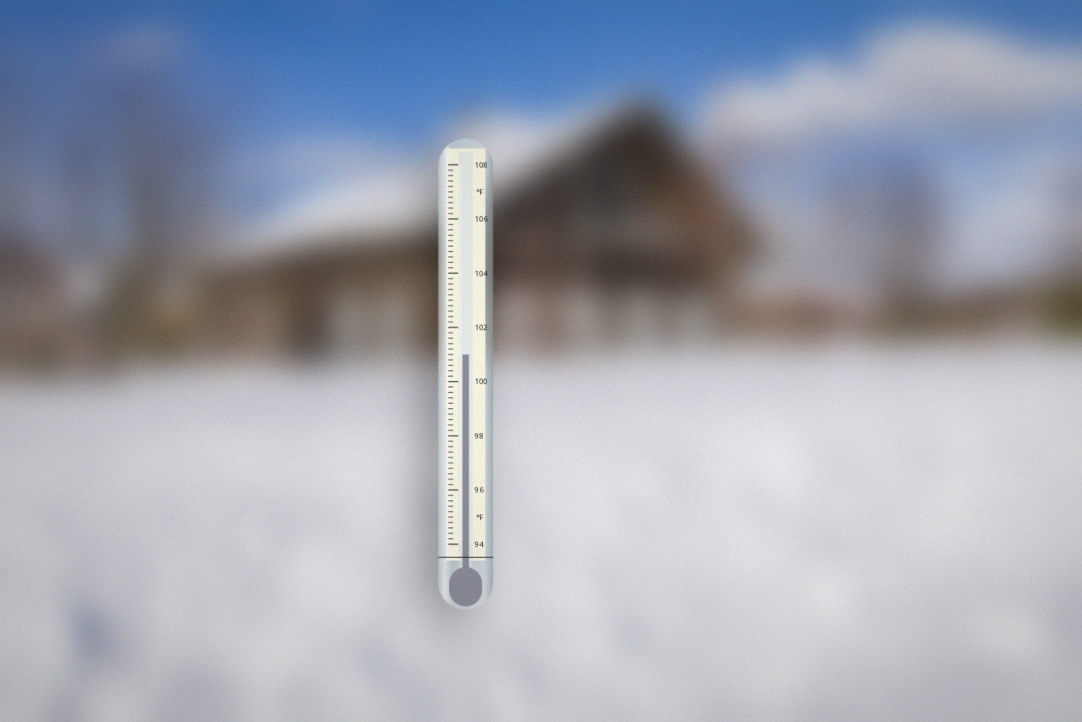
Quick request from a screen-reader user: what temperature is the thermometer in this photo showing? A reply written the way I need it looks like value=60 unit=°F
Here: value=101 unit=°F
